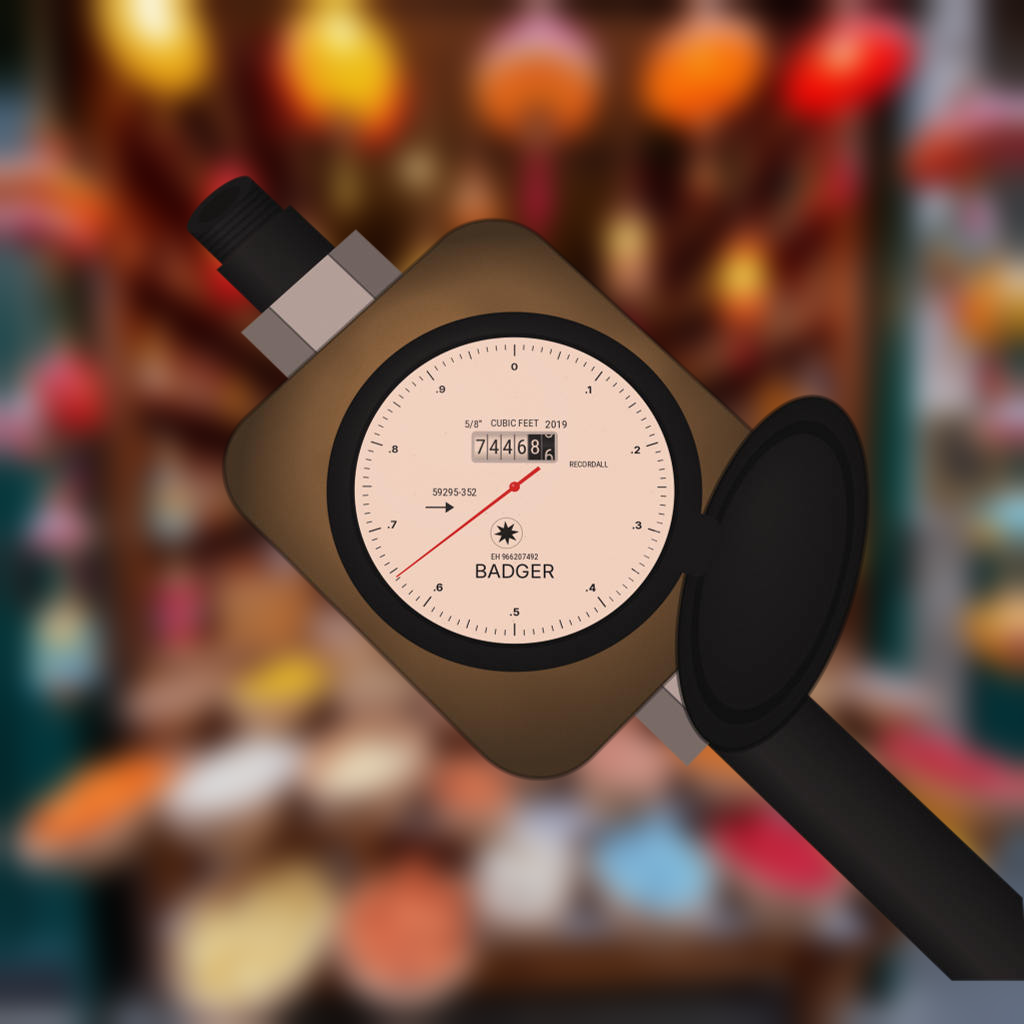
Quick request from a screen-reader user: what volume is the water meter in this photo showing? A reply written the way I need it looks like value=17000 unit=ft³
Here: value=744685.64 unit=ft³
